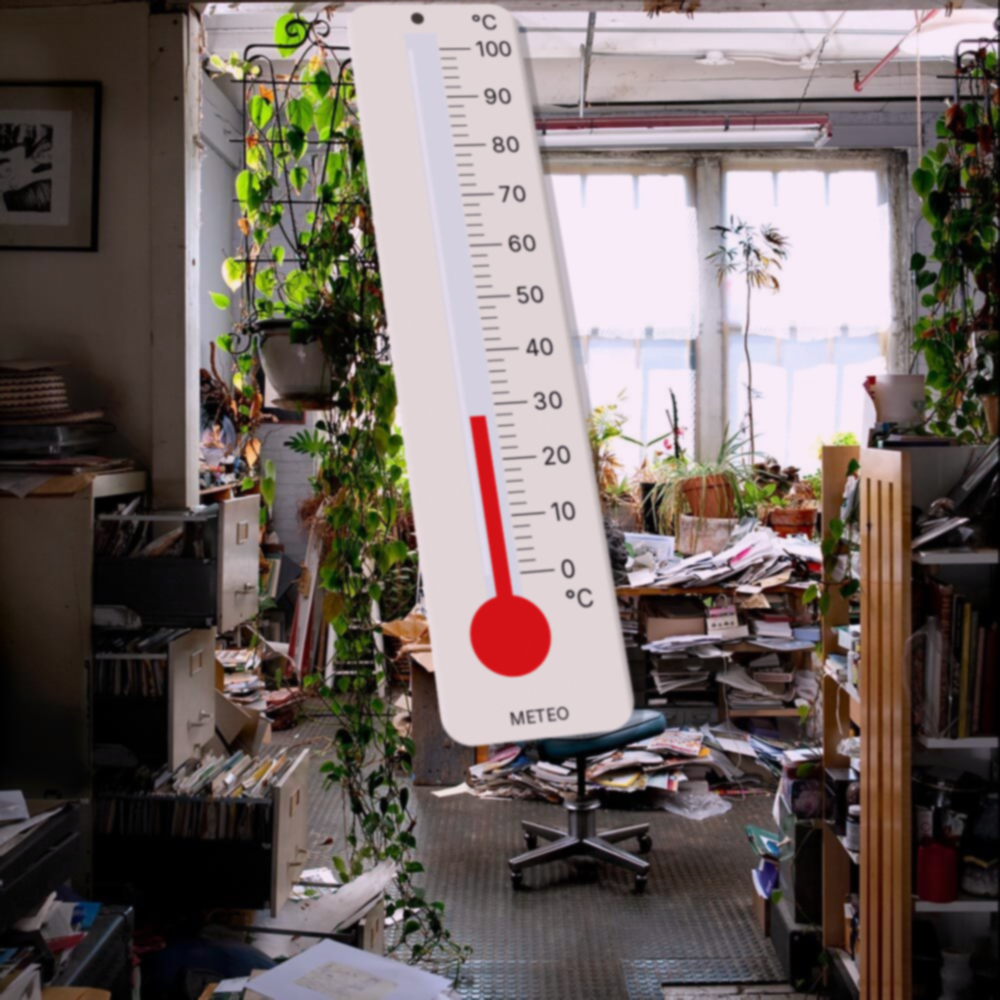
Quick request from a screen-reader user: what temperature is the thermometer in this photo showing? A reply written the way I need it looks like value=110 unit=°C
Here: value=28 unit=°C
